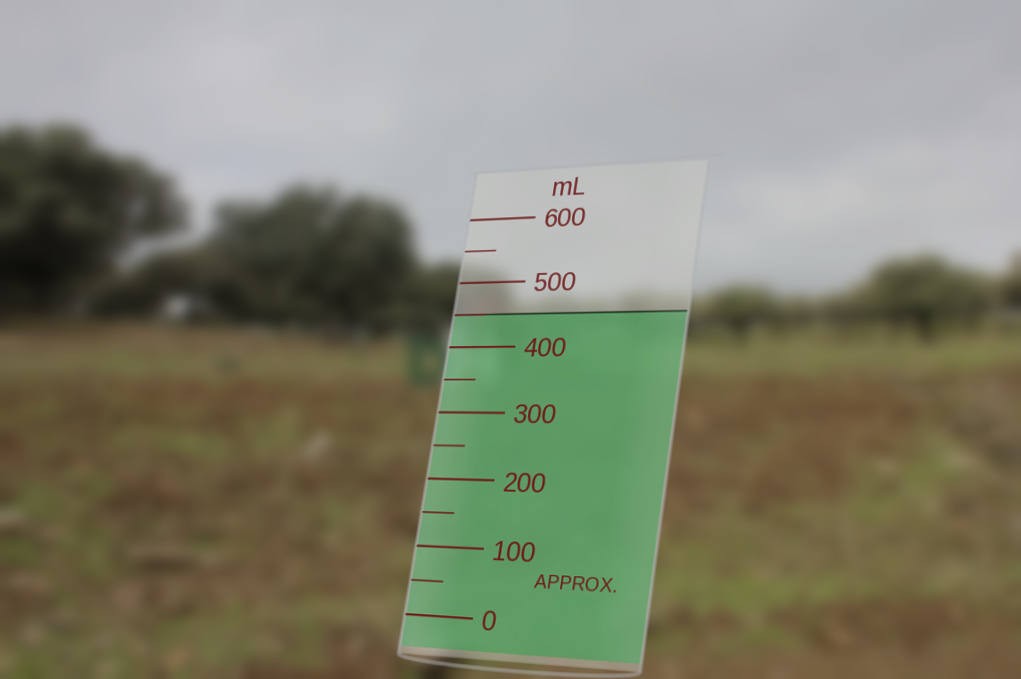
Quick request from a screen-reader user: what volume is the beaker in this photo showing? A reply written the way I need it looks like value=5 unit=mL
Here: value=450 unit=mL
